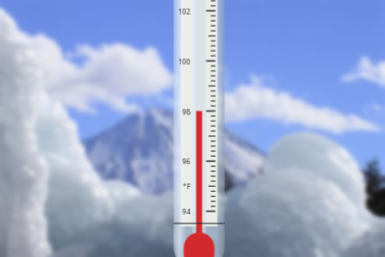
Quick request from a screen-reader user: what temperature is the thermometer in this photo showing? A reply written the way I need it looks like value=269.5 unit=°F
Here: value=98 unit=°F
